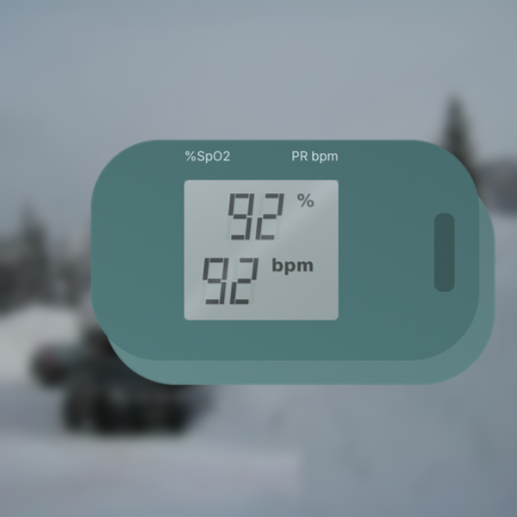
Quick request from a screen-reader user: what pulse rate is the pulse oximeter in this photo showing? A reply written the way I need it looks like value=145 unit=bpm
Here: value=92 unit=bpm
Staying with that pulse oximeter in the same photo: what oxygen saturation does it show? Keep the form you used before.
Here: value=92 unit=%
